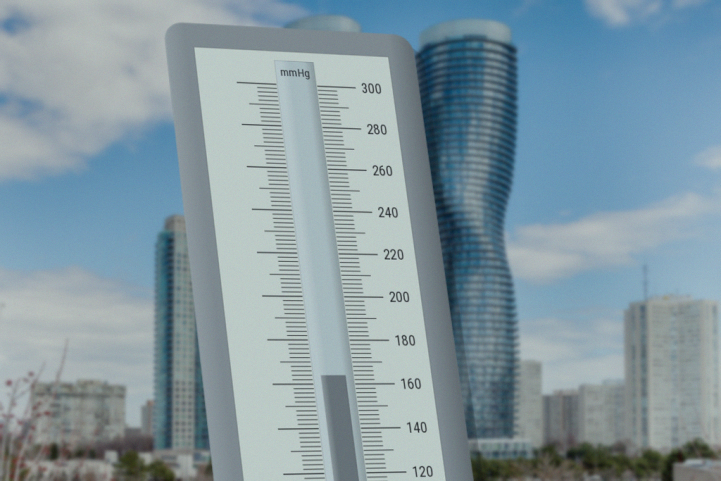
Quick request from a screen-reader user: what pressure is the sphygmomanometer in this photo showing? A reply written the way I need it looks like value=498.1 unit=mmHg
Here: value=164 unit=mmHg
